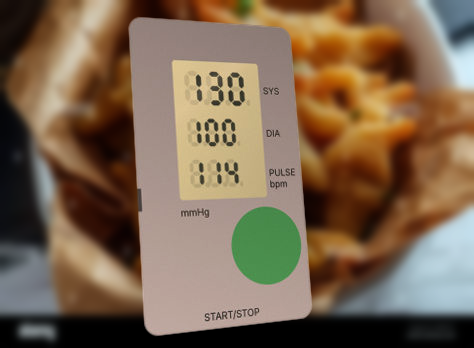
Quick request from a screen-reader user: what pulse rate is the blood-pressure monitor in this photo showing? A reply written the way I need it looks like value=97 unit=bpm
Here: value=114 unit=bpm
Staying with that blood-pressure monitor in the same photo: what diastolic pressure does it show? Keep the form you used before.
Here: value=100 unit=mmHg
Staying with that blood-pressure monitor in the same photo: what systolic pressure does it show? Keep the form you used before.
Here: value=130 unit=mmHg
